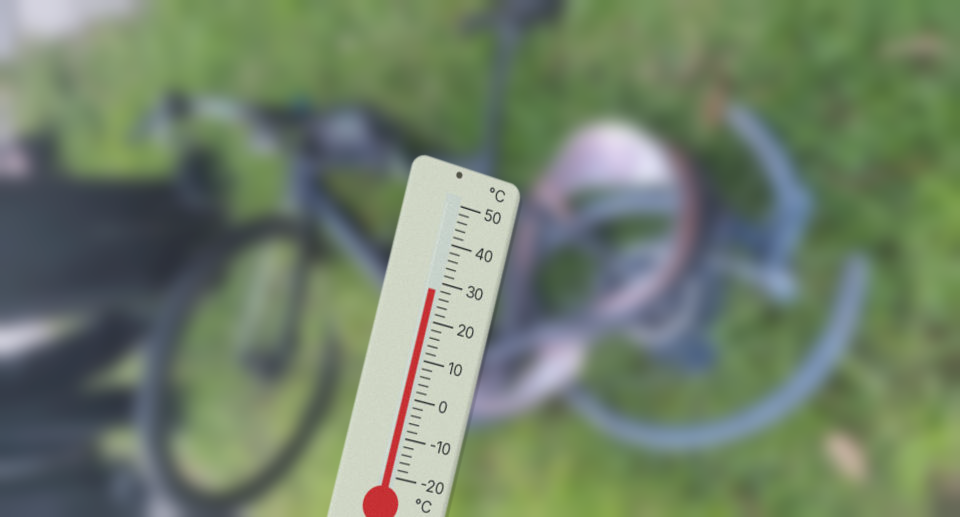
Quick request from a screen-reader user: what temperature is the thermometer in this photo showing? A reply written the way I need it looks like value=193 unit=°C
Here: value=28 unit=°C
